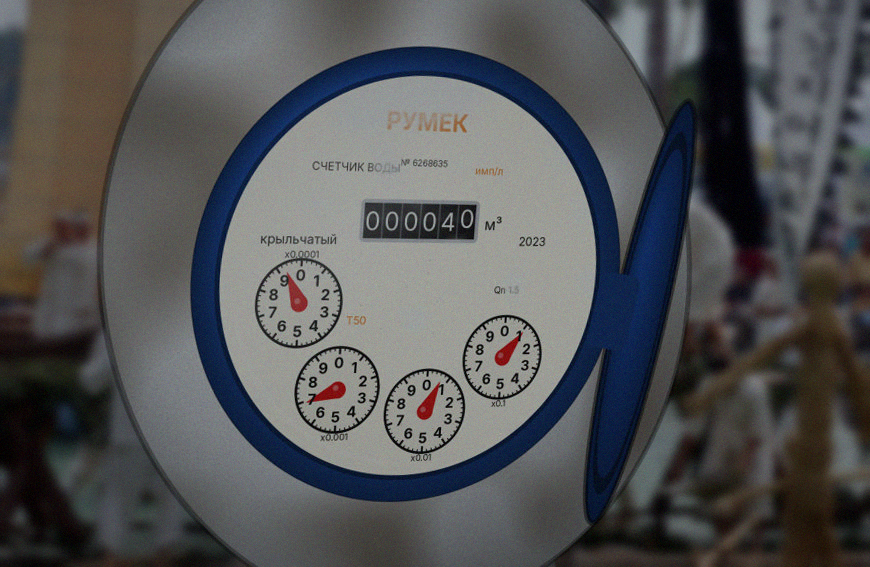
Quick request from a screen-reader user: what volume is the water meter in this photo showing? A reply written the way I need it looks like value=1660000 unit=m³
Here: value=40.1069 unit=m³
